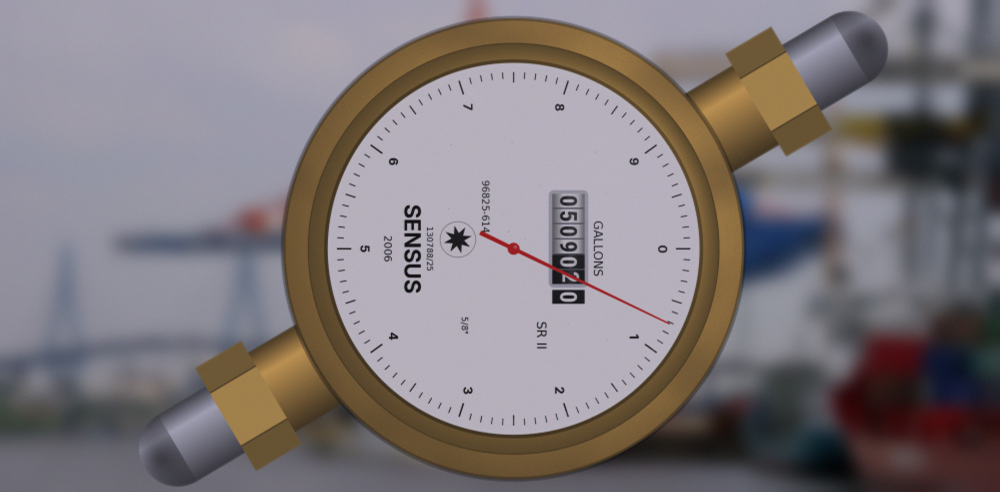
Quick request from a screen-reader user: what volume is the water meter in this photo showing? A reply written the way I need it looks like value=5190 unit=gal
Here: value=509020.7 unit=gal
